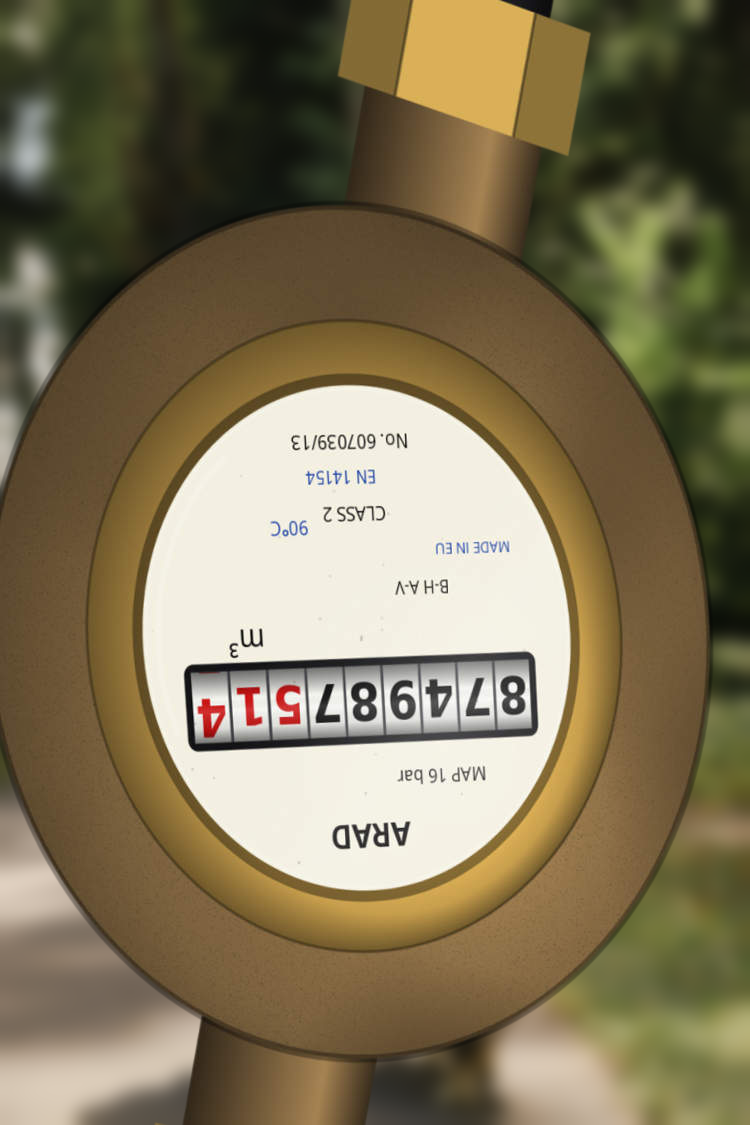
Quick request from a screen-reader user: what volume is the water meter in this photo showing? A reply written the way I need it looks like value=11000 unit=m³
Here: value=874987.514 unit=m³
